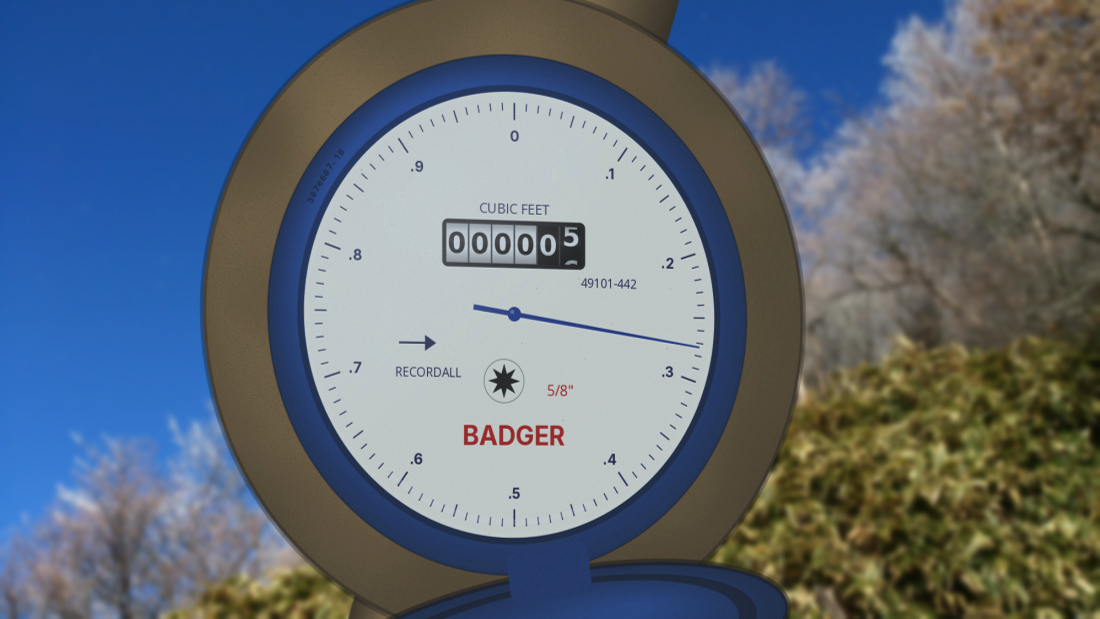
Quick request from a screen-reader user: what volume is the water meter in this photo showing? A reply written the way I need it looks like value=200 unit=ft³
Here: value=5.27 unit=ft³
